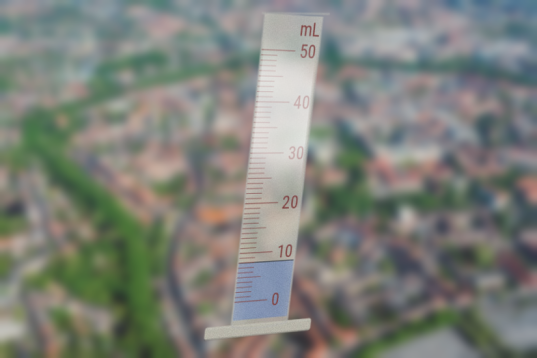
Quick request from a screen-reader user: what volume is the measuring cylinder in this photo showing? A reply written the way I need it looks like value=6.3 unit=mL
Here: value=8 unit=mL
